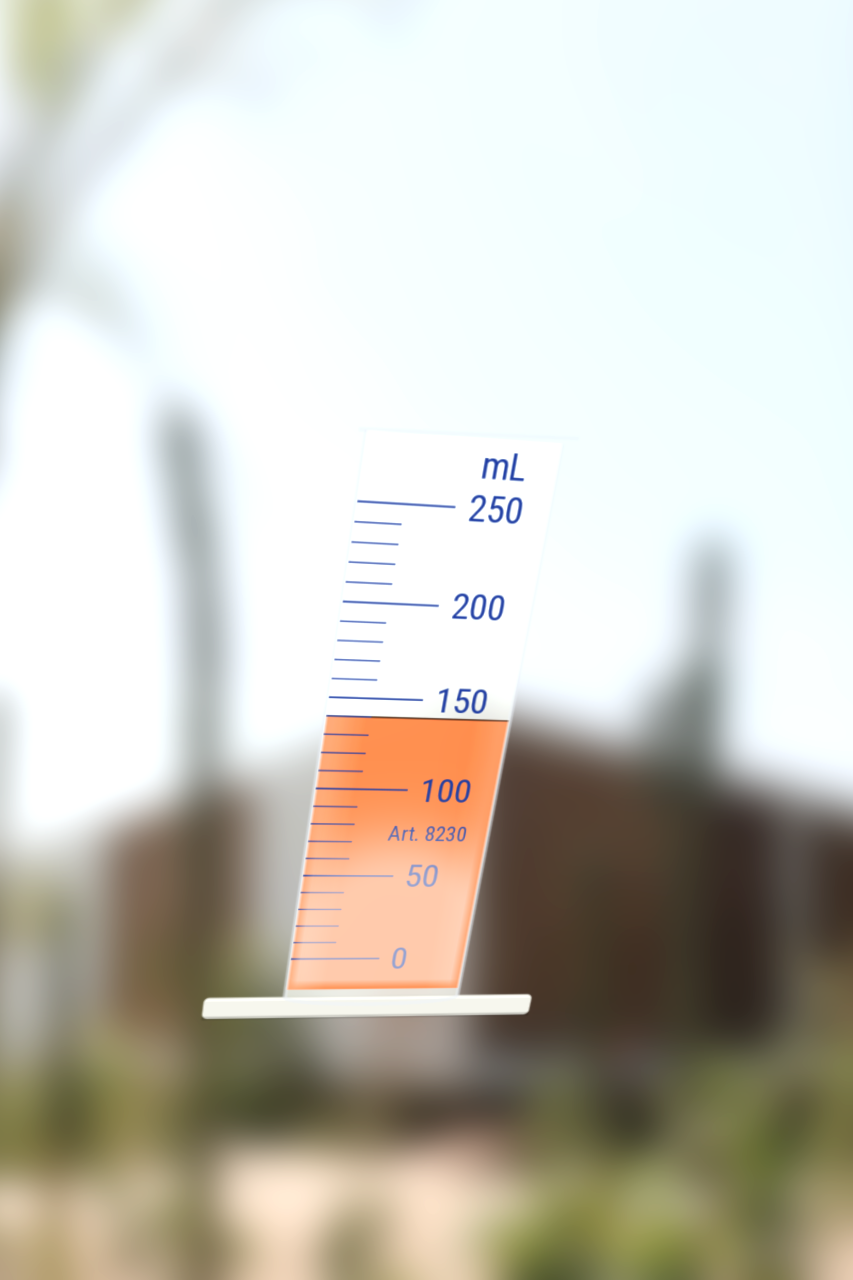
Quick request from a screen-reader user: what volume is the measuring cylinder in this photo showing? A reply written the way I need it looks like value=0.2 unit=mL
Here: value=140 unit=mL
